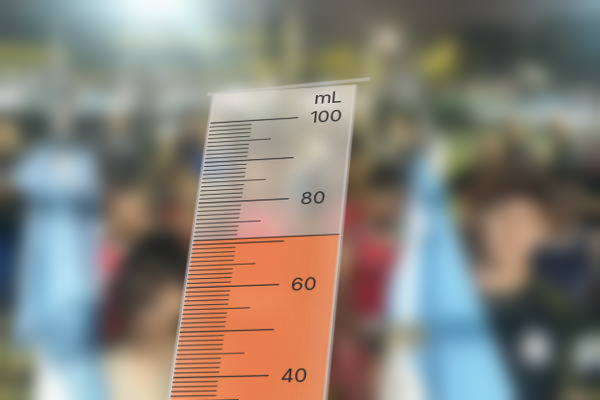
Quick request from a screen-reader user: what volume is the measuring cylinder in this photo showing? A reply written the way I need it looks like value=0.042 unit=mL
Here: value=71 unit=mL
